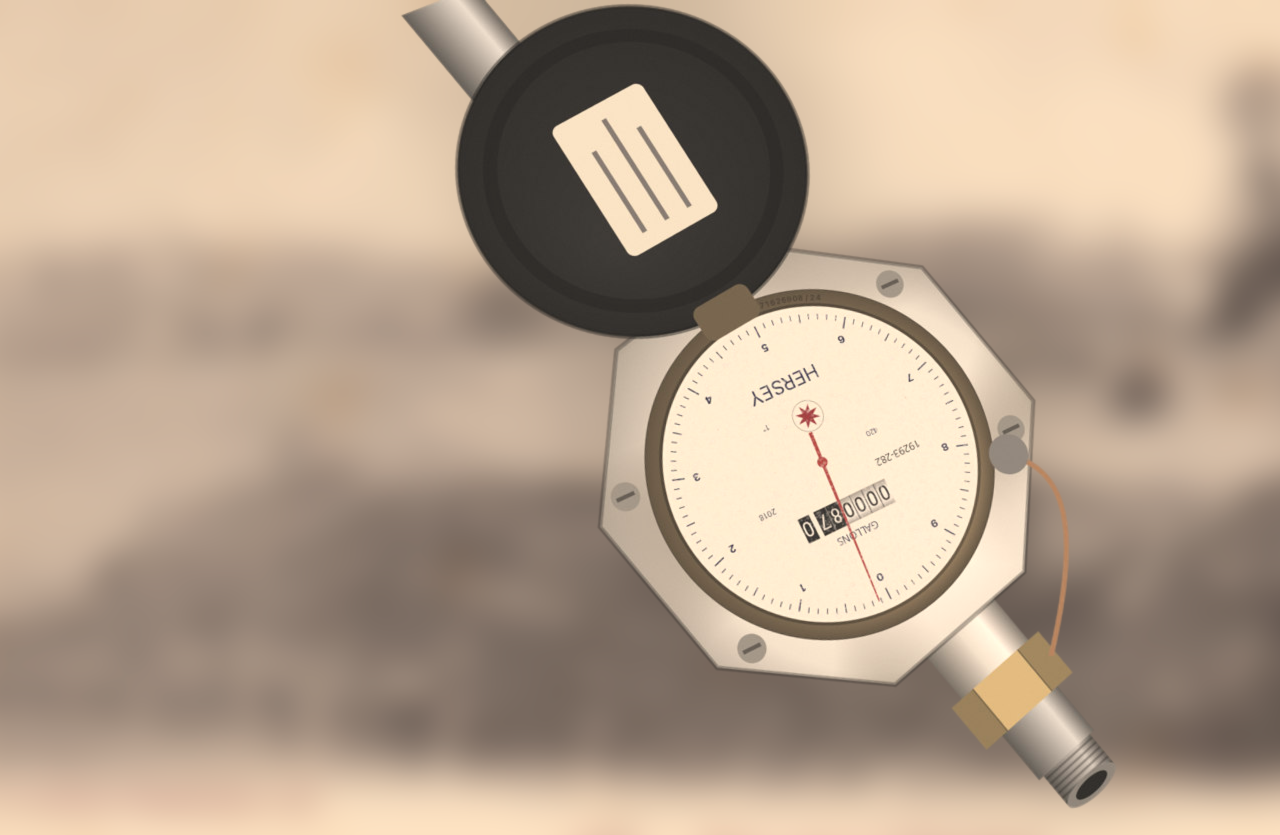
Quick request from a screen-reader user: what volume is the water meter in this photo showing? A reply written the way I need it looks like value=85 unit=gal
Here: value=870.1 unit=gal
